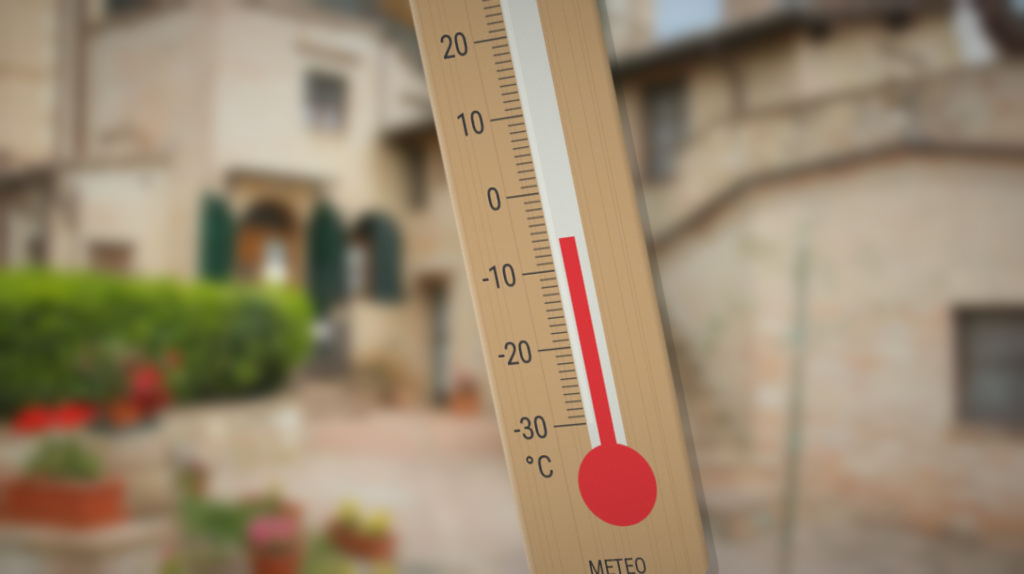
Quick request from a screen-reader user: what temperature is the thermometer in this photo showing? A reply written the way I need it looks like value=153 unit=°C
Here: value=-6 unit=°C
